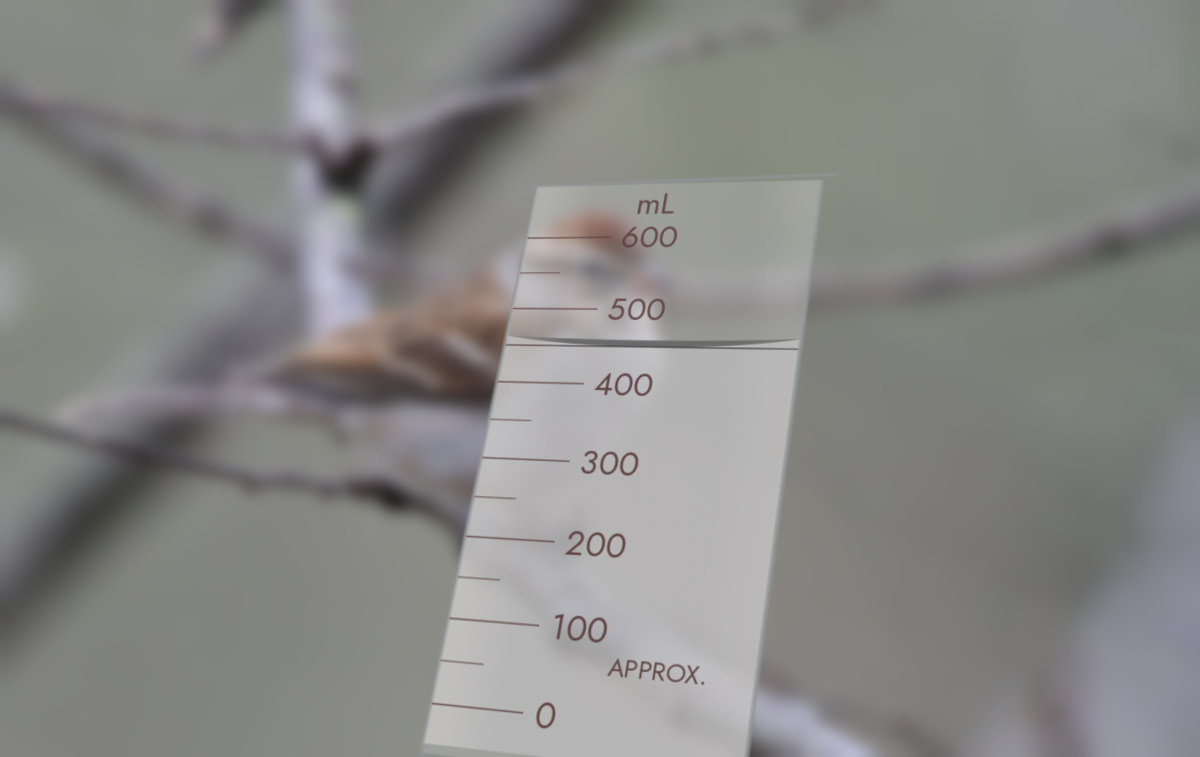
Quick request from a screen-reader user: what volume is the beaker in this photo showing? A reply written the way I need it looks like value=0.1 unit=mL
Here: value=450 unit=mL
